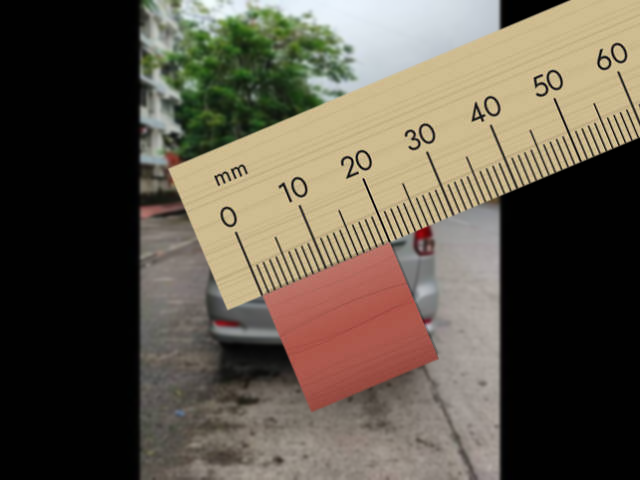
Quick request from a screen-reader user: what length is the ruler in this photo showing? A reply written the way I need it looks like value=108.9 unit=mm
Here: value=20 unit=mm
